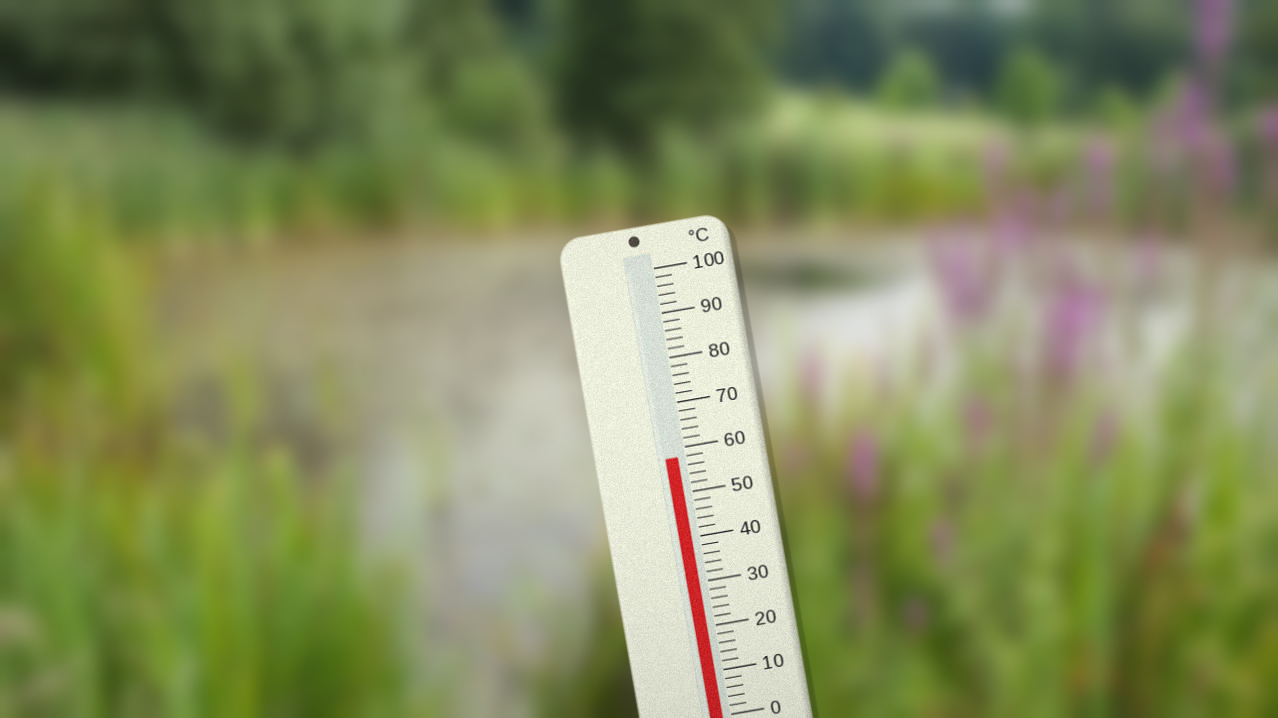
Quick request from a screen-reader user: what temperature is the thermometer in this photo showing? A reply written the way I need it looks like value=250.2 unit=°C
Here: value=58 unit=°C
